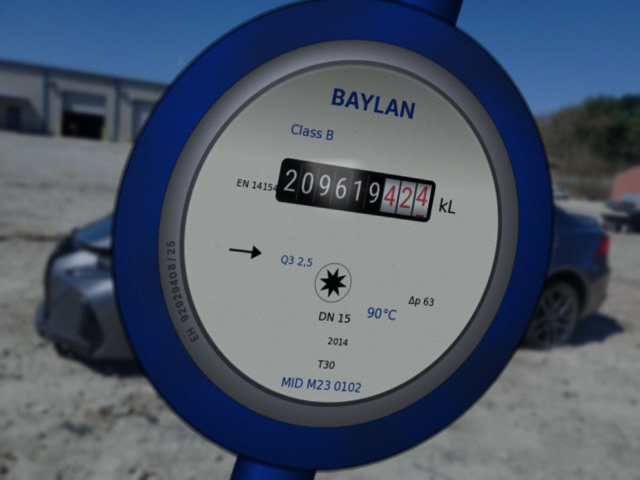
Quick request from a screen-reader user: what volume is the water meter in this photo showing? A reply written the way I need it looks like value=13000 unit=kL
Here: value=209619.424 unit=kL
